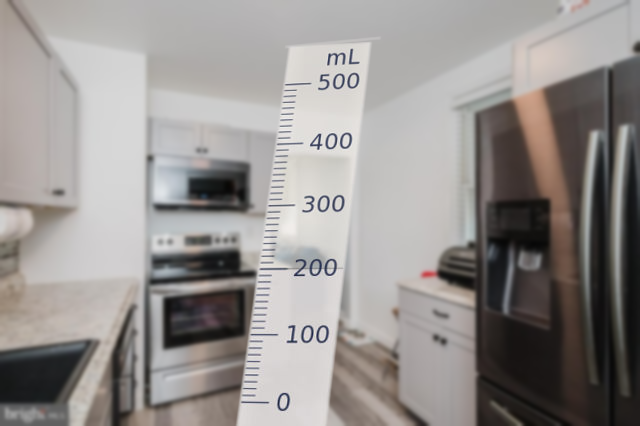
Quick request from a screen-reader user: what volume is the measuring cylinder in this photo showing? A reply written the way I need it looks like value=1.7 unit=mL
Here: value=200 unit=mL
